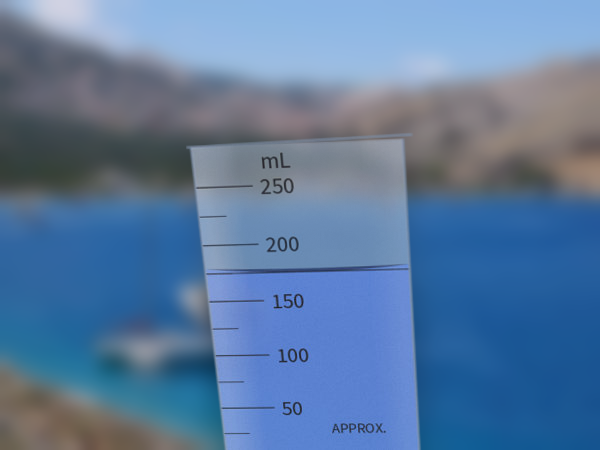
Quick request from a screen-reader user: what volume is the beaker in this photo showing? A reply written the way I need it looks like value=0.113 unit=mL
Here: value=175 unit=mL
